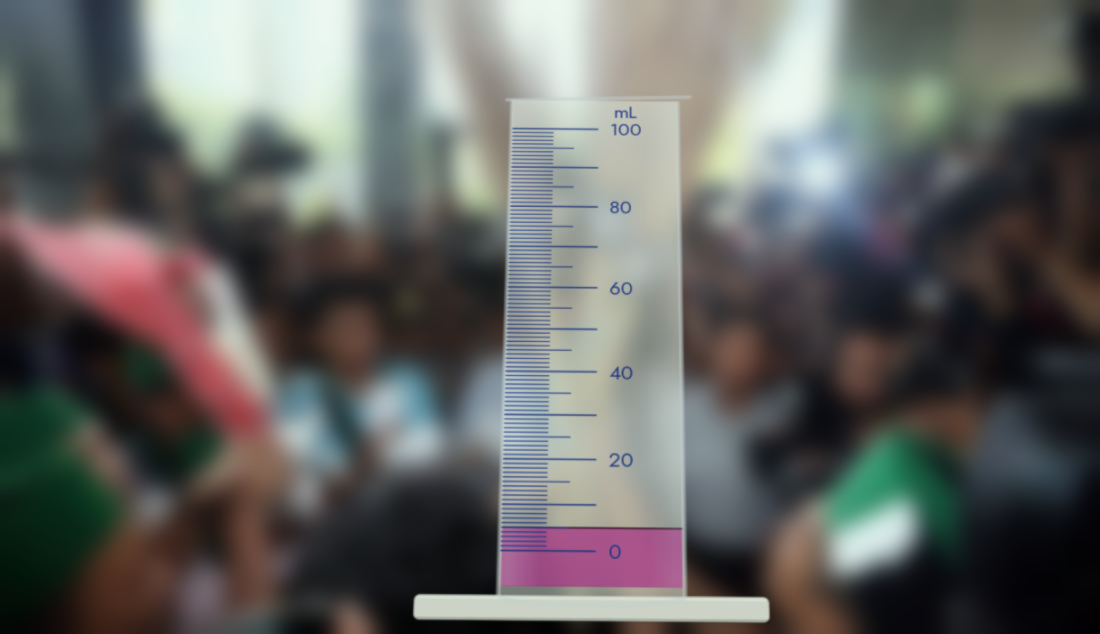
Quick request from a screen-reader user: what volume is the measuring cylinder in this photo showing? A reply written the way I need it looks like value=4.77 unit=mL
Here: value=5 unit=mL
